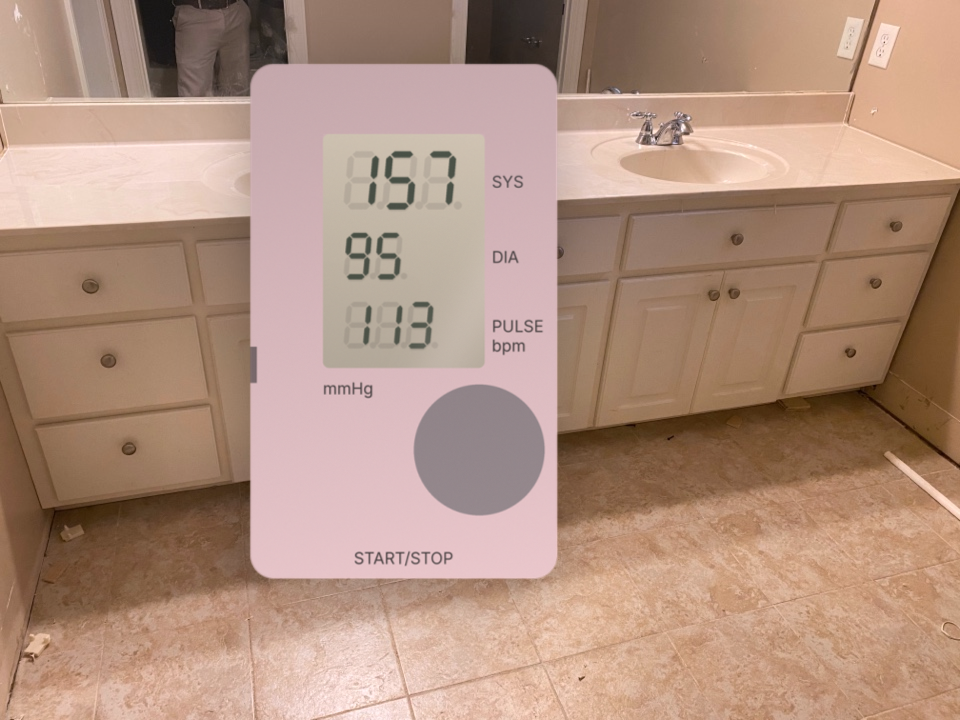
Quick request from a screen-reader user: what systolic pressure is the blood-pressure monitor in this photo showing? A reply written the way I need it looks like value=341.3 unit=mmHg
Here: value=157 unit=mmHg
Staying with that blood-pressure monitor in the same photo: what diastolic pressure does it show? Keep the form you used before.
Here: value=95 unit=mmHg
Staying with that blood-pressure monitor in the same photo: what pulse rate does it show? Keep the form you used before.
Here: value=113 unit=bpm
